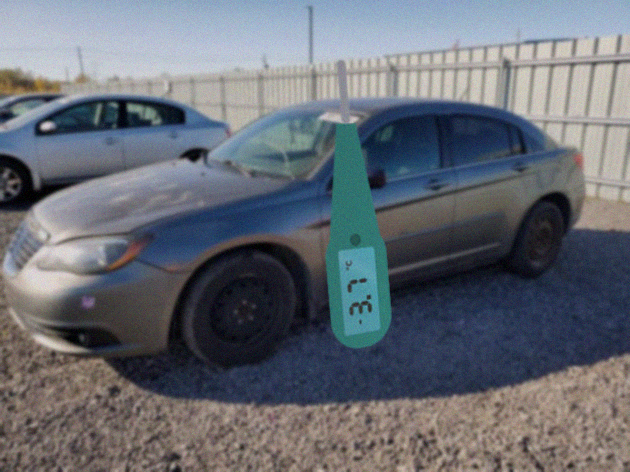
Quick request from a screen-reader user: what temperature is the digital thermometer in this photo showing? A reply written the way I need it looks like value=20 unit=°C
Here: value=-3.7 unit=°C
